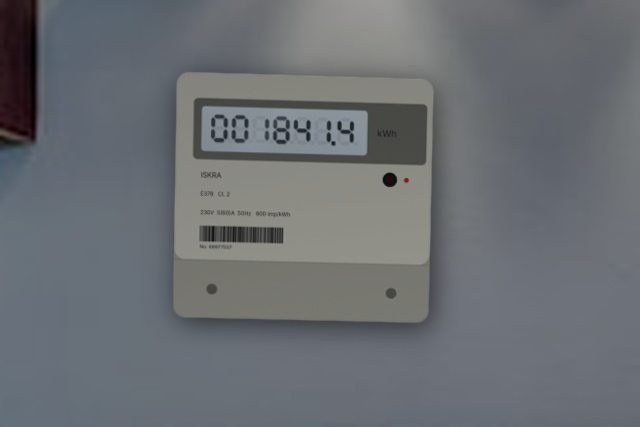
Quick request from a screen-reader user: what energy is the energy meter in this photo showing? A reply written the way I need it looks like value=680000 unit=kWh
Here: value=1841.4 unit=kWh
